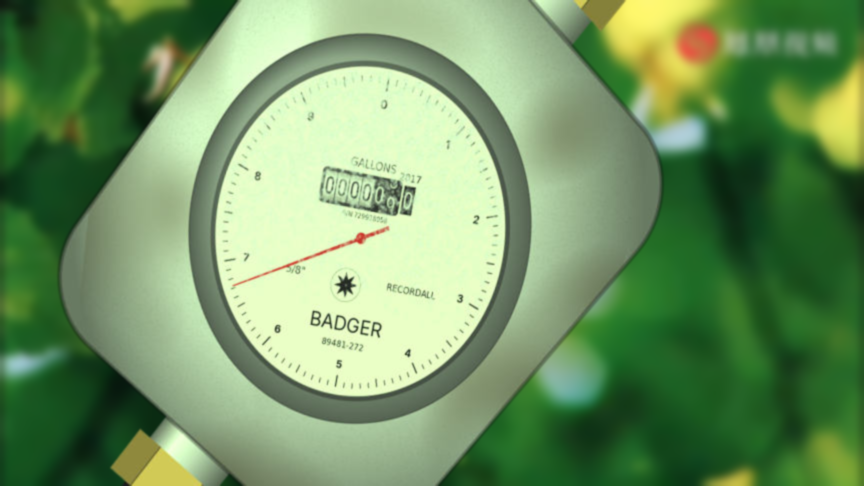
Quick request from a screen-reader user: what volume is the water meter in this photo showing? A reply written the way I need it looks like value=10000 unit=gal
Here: value=86.7 unit=gal
